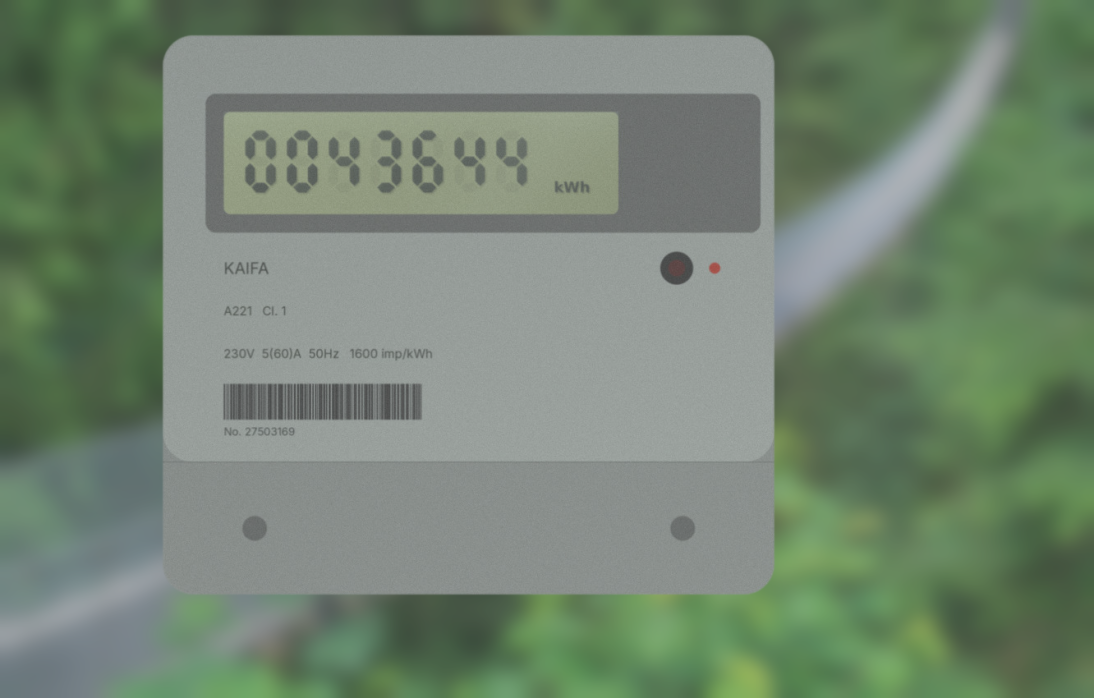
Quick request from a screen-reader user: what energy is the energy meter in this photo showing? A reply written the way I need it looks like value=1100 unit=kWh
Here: value=43644 unit=kWh
